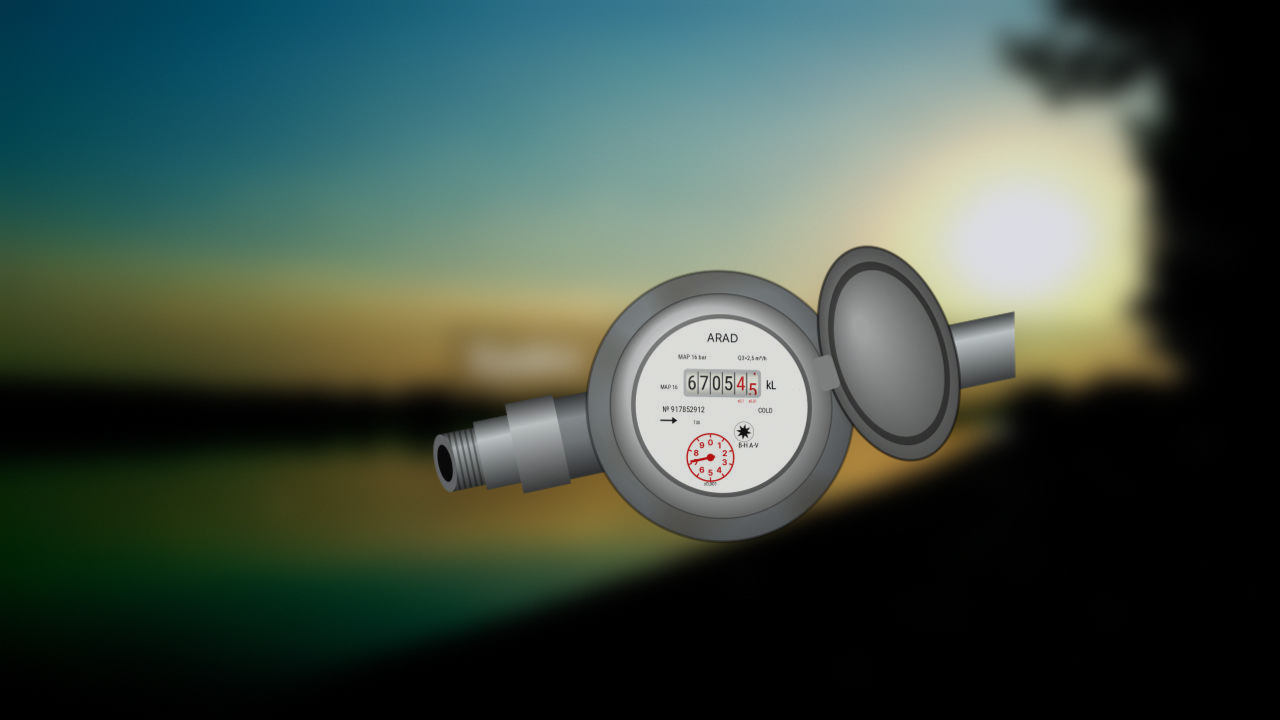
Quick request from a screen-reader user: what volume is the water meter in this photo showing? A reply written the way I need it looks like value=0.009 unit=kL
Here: value=6705.447 unit=kL
